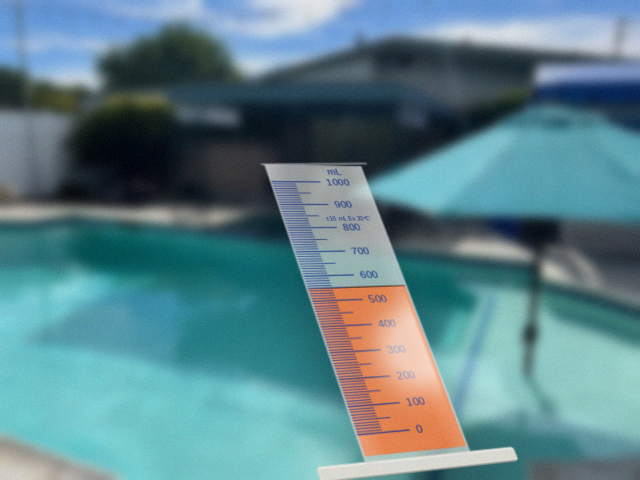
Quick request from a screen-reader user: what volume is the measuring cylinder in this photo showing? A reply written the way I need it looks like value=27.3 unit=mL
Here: value=550 unit=mL
